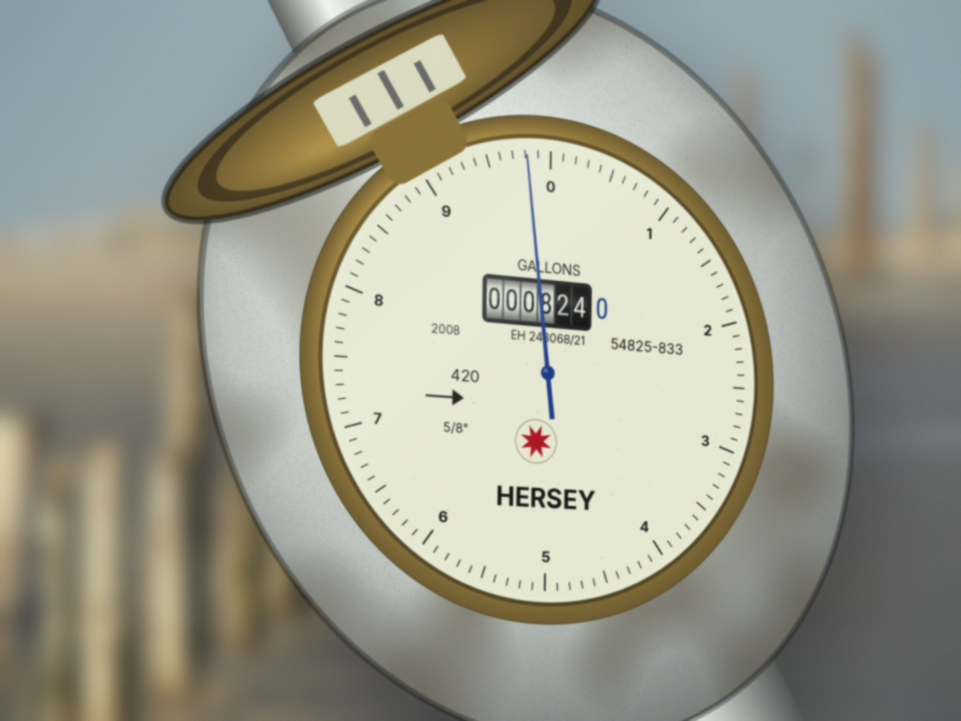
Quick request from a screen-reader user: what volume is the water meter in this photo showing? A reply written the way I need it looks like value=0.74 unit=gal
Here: value=8239.8 unit=gal
